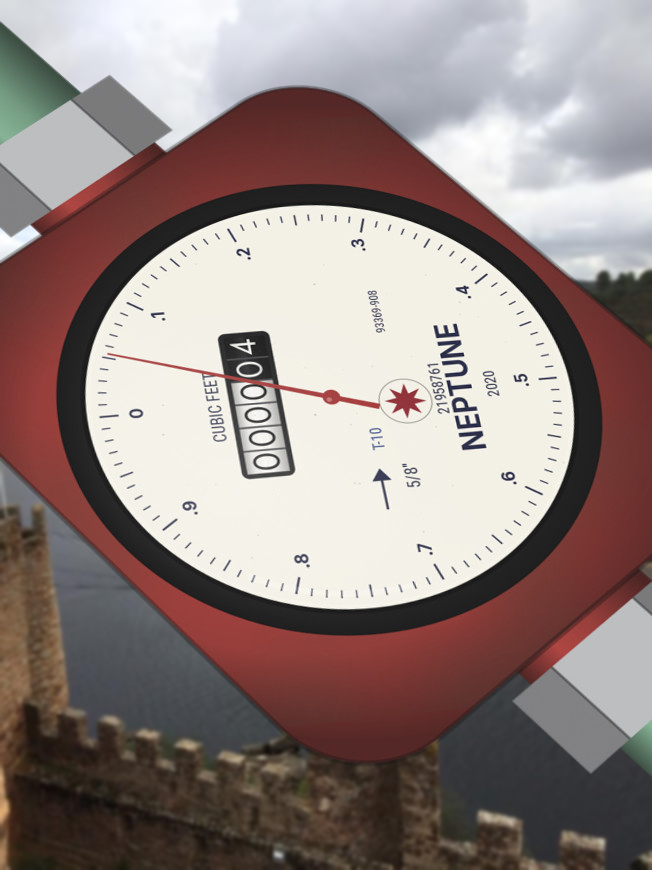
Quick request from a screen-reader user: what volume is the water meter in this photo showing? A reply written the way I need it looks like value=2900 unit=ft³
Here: value=4.05 unit=ft³
